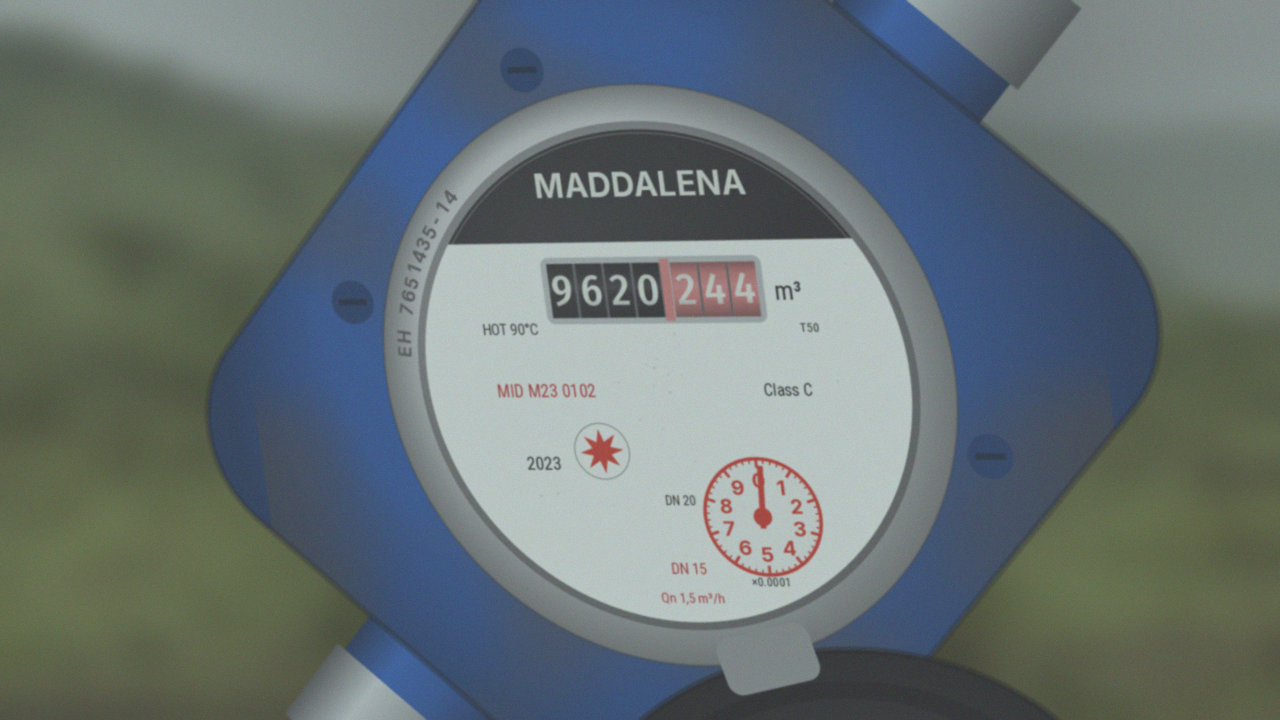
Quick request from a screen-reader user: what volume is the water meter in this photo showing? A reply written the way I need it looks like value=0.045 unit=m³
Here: value=9620.2440 unit=m³
